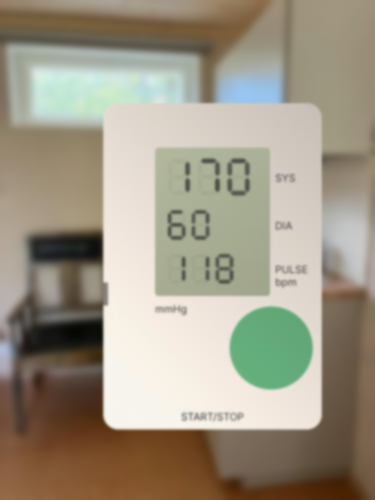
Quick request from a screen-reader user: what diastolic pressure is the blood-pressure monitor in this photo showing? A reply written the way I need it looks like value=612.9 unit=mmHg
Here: value=60 unit=mmHg
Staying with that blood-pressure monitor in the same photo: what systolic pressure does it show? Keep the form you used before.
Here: value=170 unit=mmHg
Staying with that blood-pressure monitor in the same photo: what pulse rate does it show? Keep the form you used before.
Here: value=118 unit=bpm
